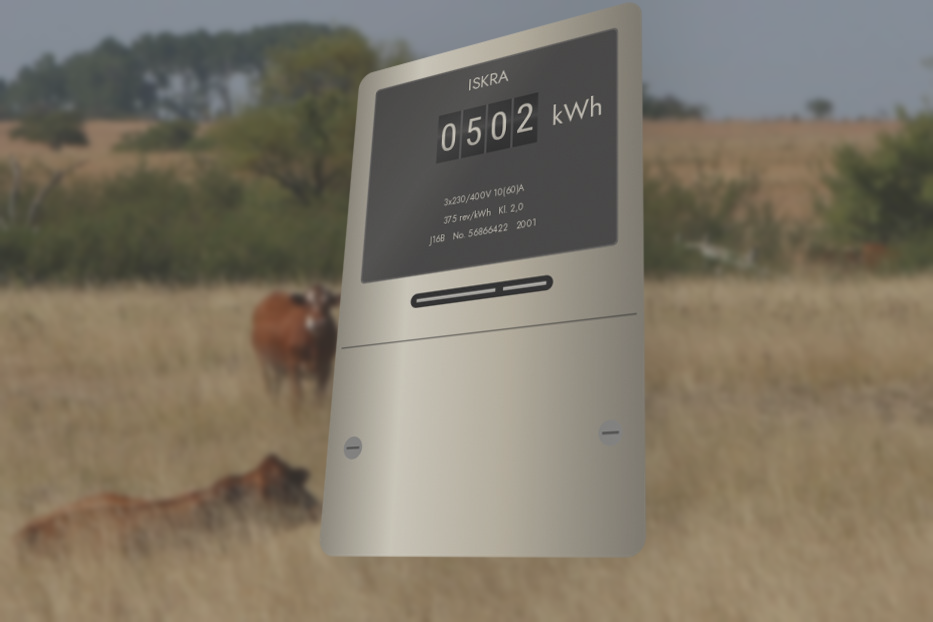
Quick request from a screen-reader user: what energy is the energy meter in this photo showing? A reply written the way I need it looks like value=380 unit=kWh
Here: value=502 unit=kWh
